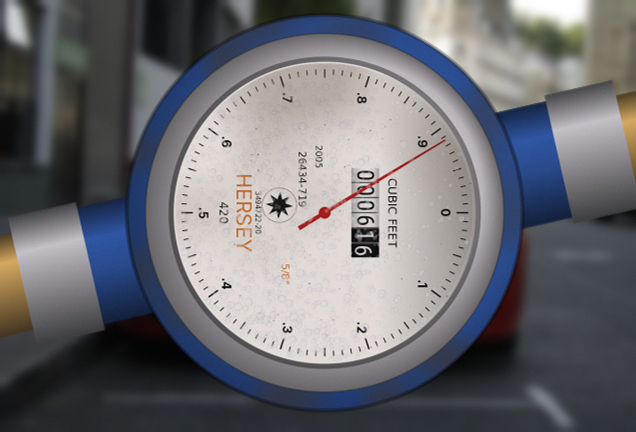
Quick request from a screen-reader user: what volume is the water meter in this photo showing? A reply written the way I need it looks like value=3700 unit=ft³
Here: value=615.91 unit=ft³
